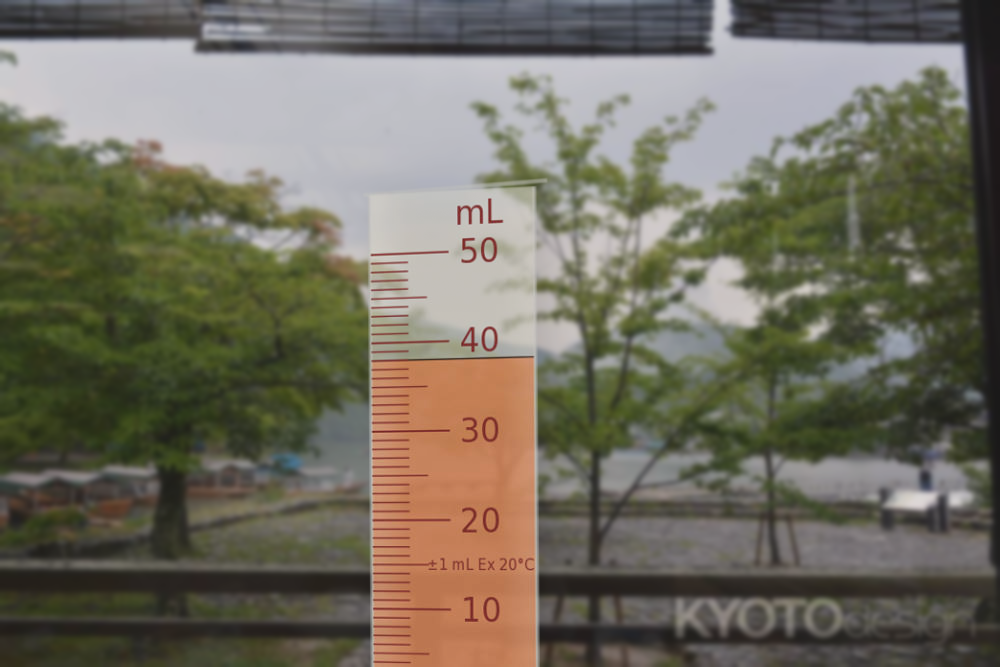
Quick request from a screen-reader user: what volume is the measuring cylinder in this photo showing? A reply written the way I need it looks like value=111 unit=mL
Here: value=38 unit=mL
